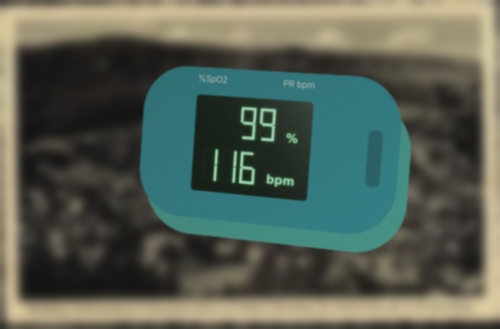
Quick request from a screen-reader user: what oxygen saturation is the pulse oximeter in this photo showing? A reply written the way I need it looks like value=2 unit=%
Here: value=99 unit=%
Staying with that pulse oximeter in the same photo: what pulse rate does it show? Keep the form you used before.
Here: value=116 unit=bpm
